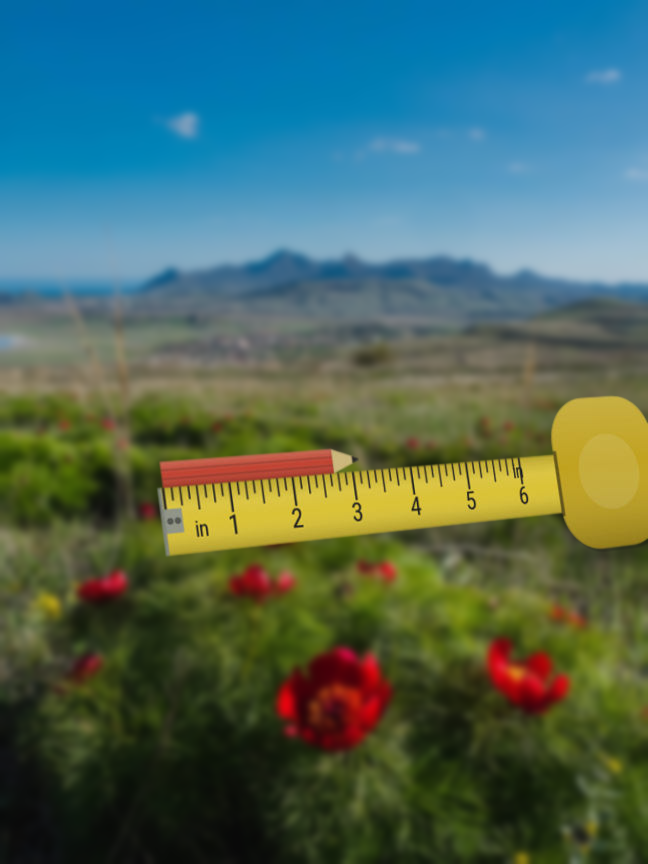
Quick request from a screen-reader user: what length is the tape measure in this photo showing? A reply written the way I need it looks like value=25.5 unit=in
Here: value=3.125 unit=in
